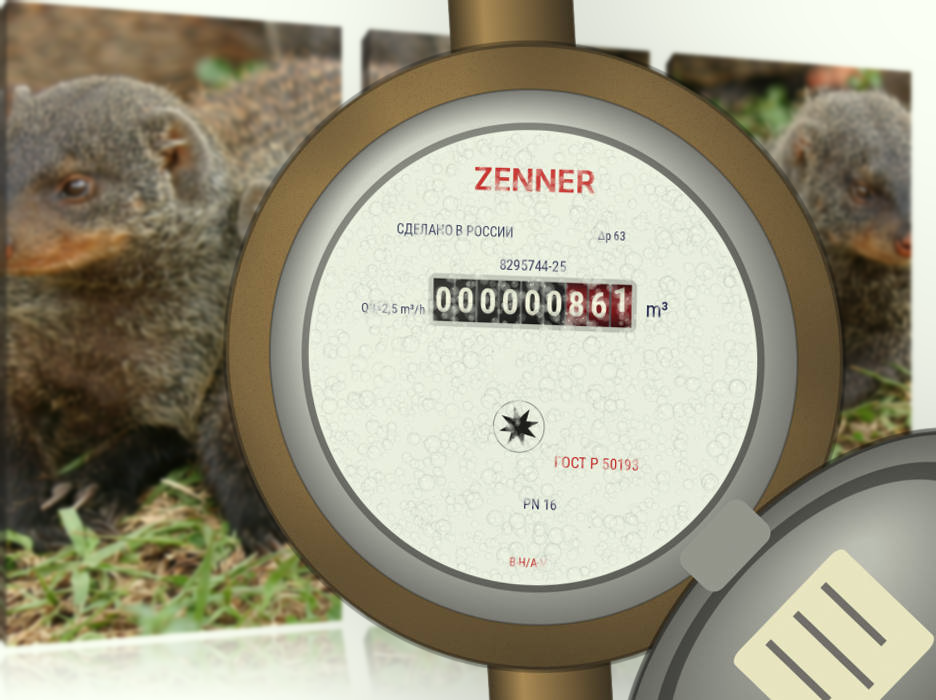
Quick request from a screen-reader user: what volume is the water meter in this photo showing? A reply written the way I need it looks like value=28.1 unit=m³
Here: value=0.861 unit=m³
